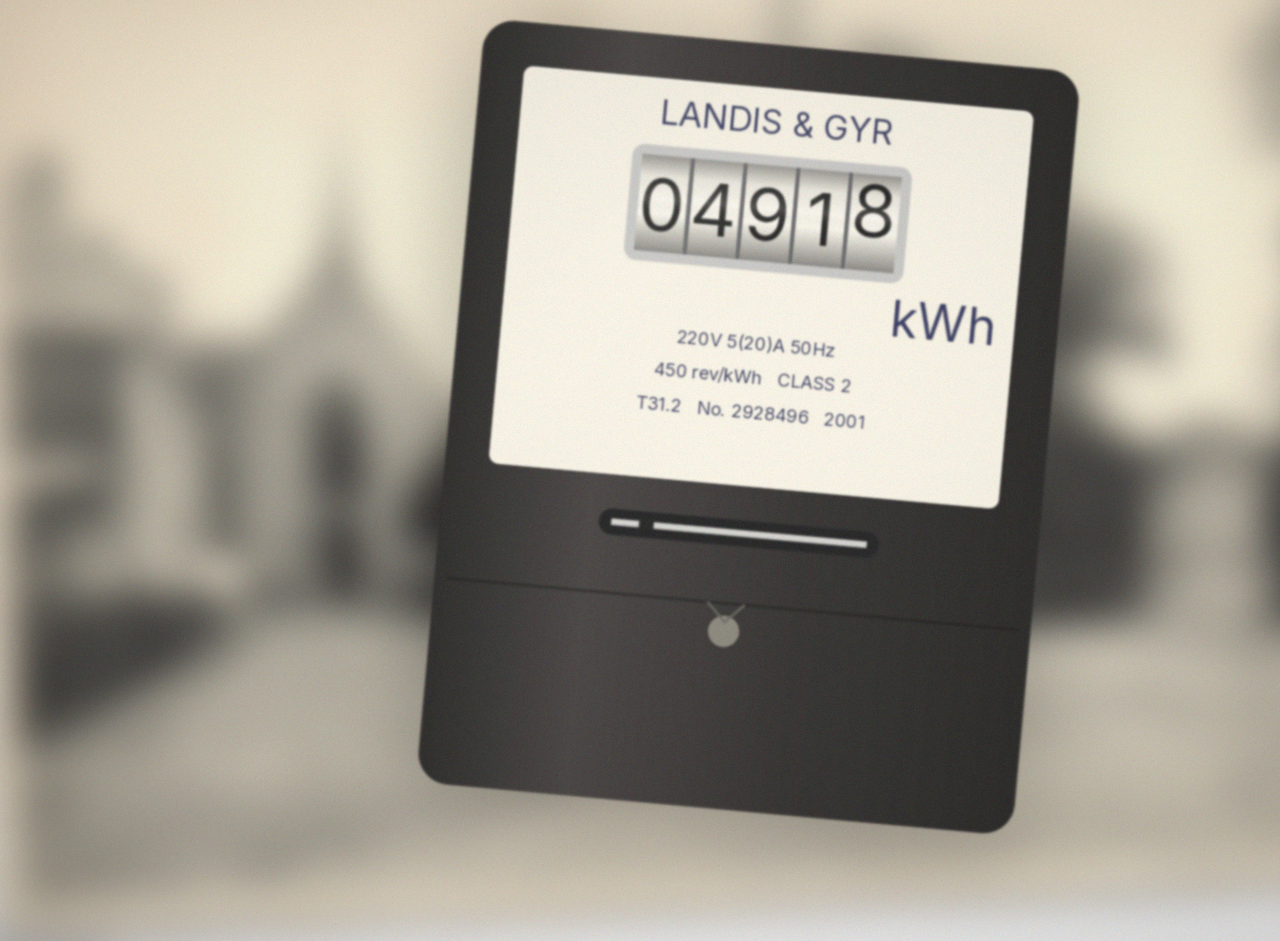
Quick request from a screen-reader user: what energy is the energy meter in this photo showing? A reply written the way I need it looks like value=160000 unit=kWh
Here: value=4918 unit=kWh
